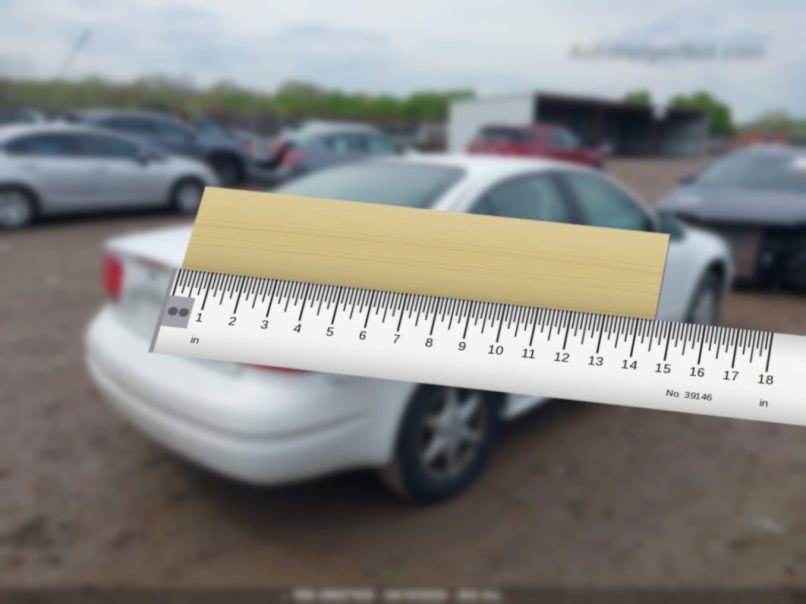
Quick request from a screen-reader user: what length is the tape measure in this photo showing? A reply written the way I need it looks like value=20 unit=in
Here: value=14.5 unit=in
